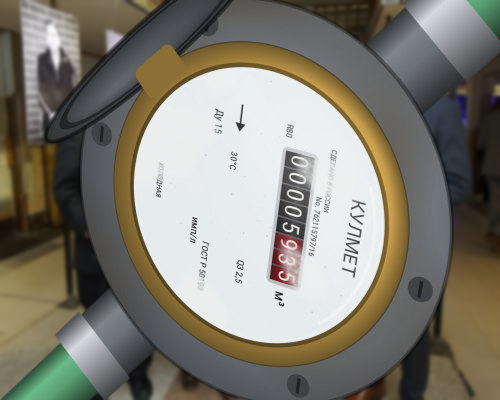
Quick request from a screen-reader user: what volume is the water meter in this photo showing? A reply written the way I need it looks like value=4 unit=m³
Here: value=5.935 unit=m³
